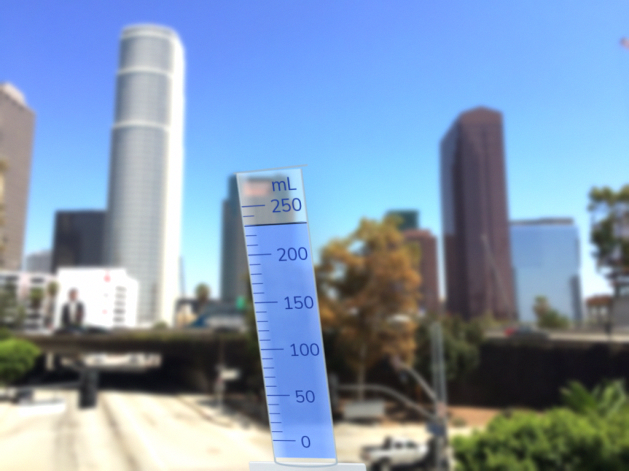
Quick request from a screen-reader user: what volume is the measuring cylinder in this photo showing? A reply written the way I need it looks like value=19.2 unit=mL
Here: value=230 unit=mL
